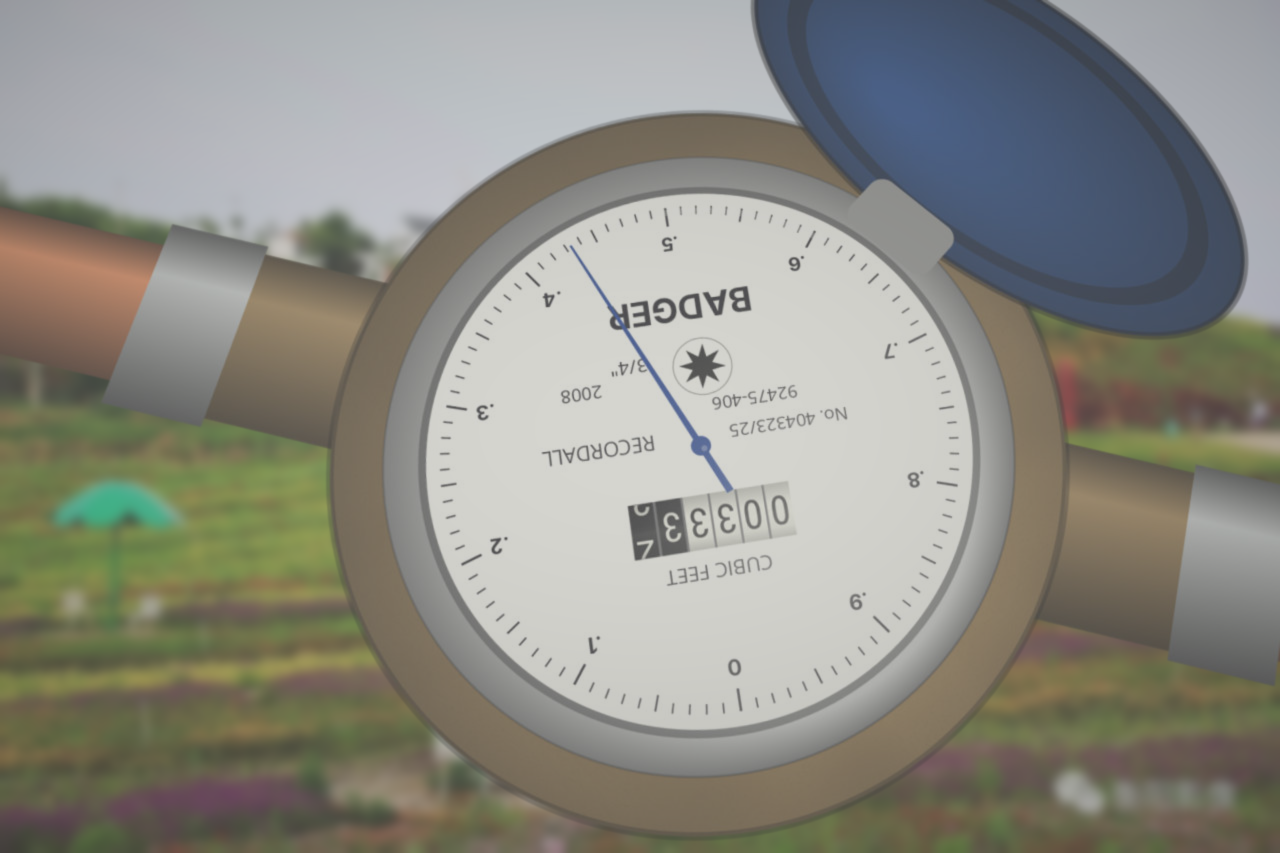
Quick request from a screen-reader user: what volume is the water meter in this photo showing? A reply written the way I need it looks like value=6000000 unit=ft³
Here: value=3332.43 unit=ft³
